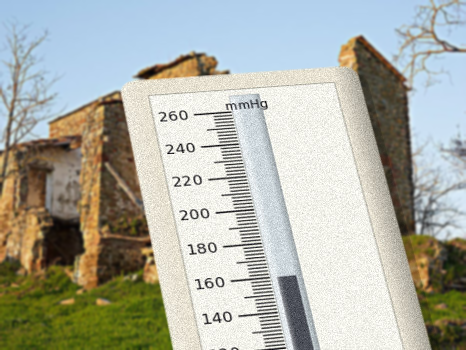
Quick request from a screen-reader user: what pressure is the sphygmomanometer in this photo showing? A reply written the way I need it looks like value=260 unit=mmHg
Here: value=160 unit=mmHg
